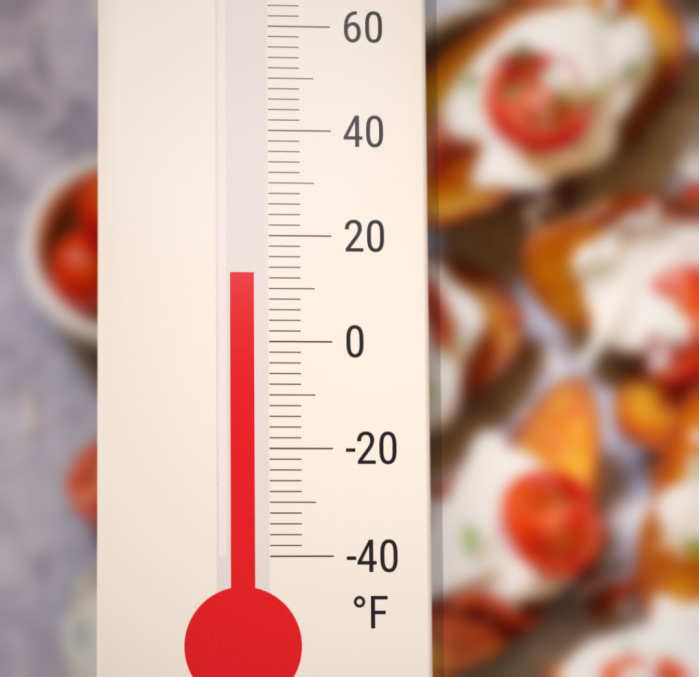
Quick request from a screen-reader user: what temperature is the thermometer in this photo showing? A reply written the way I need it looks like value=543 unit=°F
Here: value=13 unit=°F
